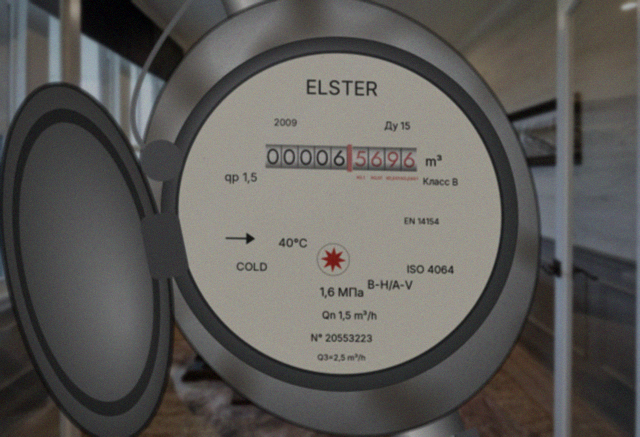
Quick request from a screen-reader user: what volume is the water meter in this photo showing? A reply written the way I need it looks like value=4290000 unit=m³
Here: value=6.5696 unit=m³
